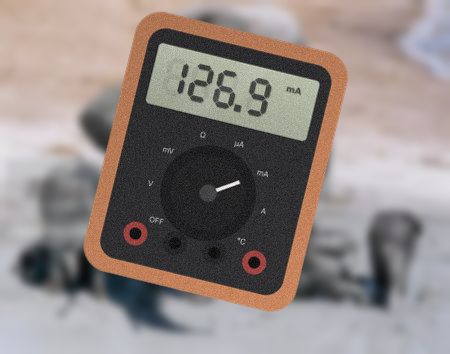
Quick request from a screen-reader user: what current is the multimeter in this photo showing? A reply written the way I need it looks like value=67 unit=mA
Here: value=126.9 unit=mA
